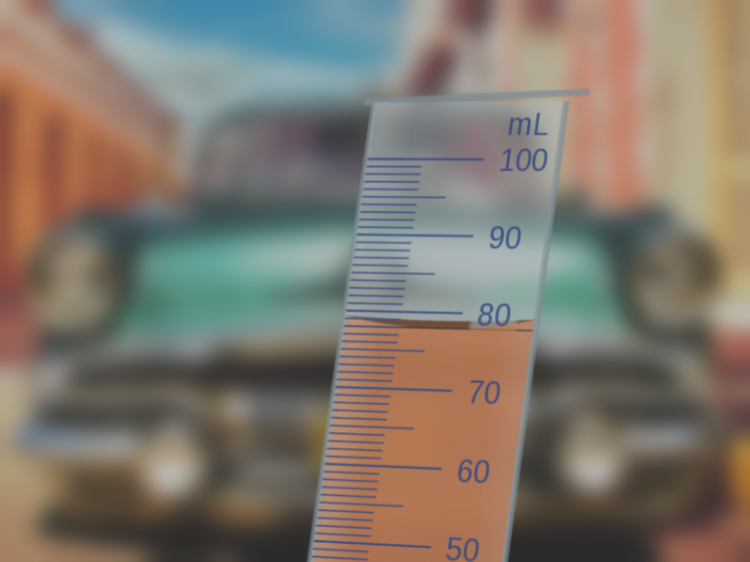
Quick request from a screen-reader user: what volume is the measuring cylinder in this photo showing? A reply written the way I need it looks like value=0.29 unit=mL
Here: value=78 unit=mL
